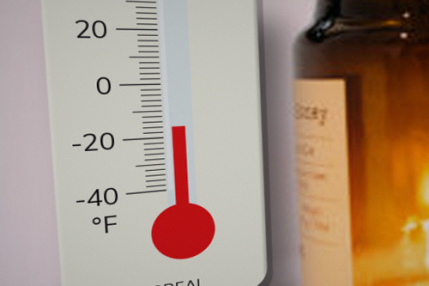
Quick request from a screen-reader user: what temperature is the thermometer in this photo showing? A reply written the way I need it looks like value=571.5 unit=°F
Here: value=-16 unit=°F
